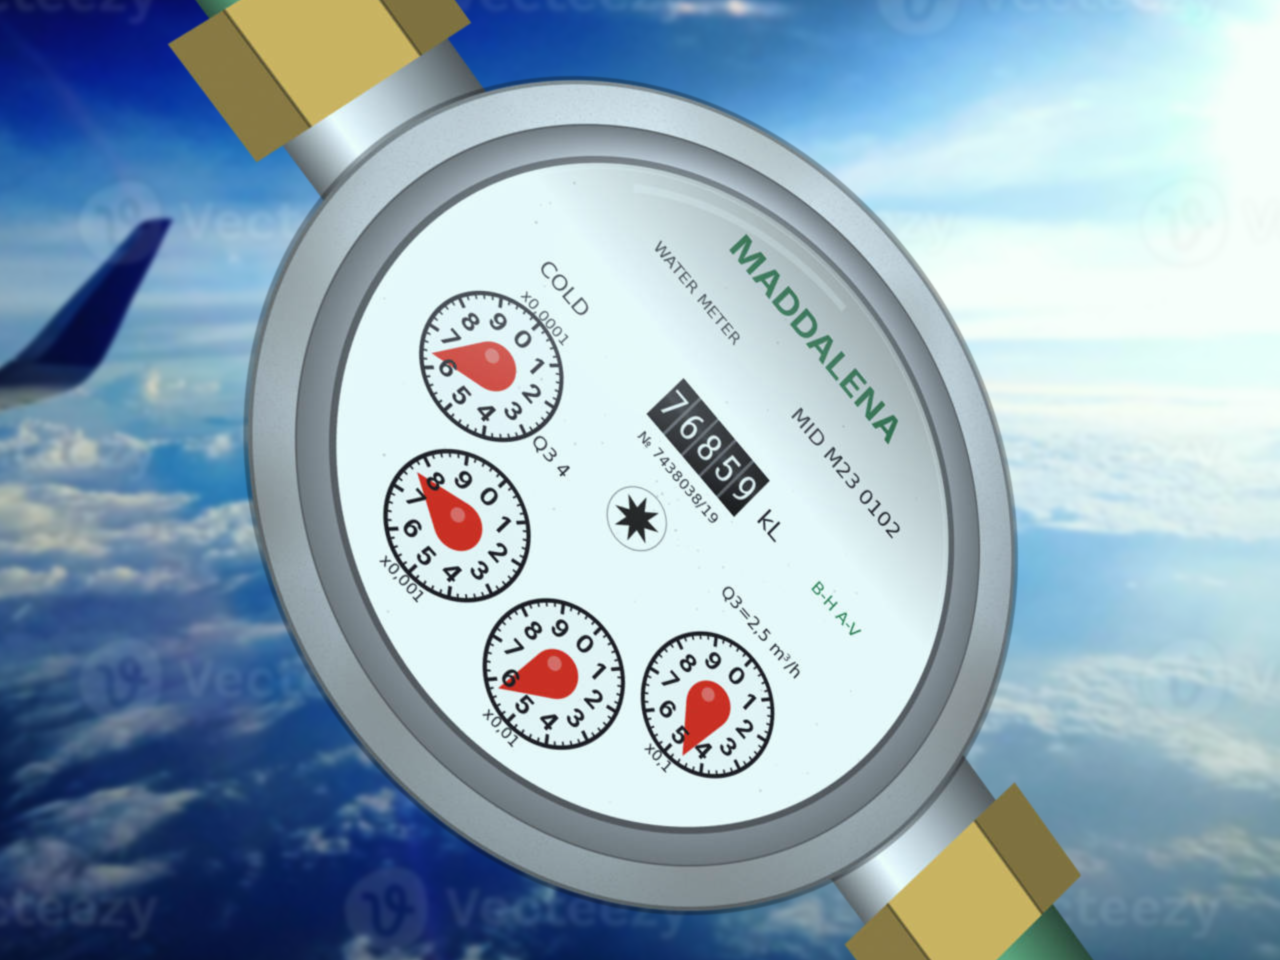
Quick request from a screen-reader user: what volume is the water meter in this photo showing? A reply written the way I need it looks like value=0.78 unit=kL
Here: value=76859.4576 unit=kL
